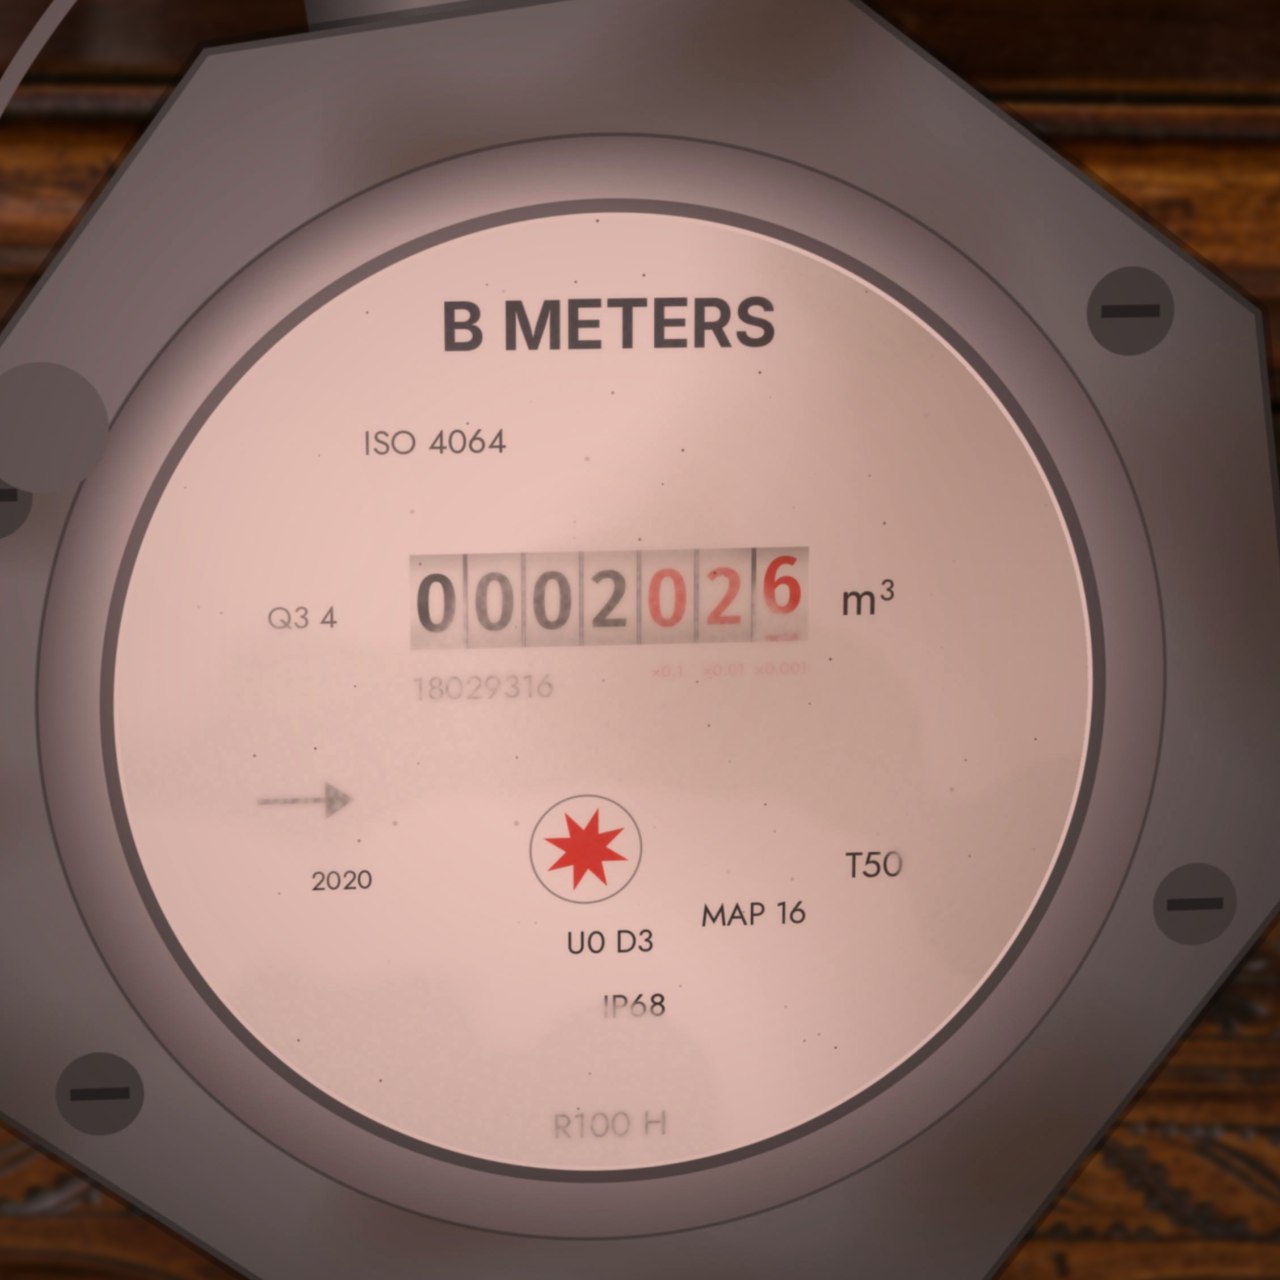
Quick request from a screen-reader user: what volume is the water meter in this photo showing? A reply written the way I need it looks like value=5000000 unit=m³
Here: value=2.026 unit=m³
